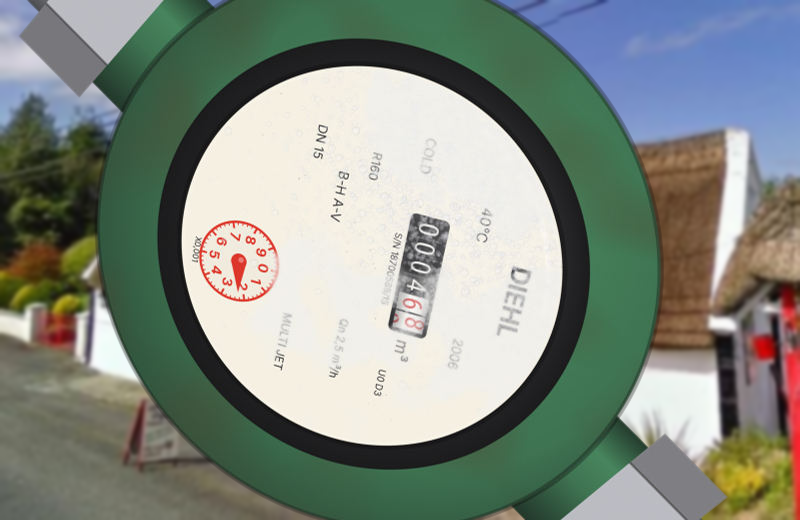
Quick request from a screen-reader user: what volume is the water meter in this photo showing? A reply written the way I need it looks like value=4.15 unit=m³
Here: value=4.682 unit=m³
